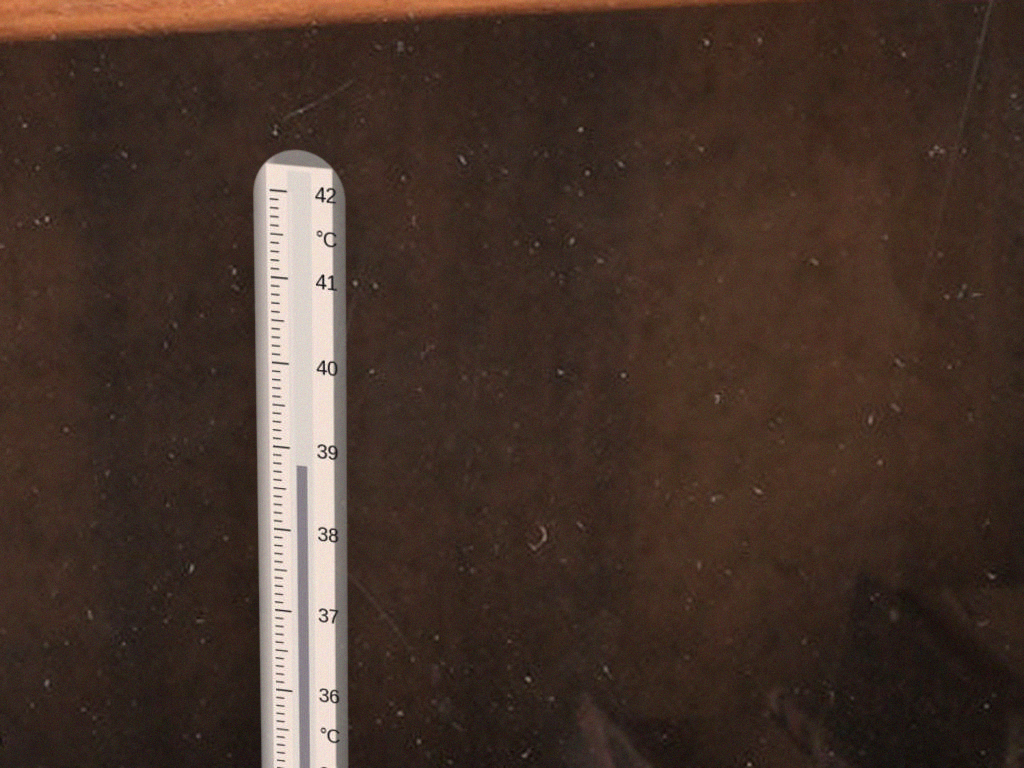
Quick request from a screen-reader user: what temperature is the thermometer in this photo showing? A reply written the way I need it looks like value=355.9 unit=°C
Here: value=38.8 unit=°C
